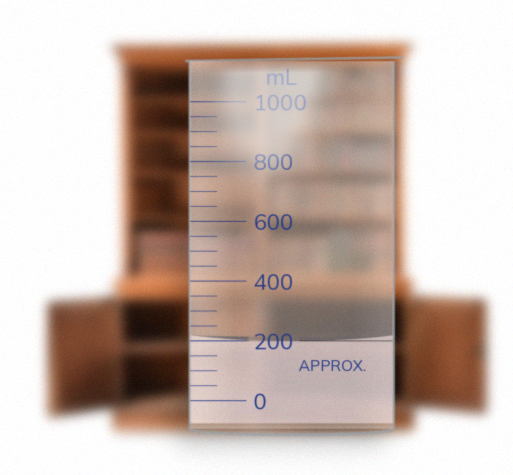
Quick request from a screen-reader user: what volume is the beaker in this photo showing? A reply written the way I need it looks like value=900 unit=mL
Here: value=200 unit=mL
